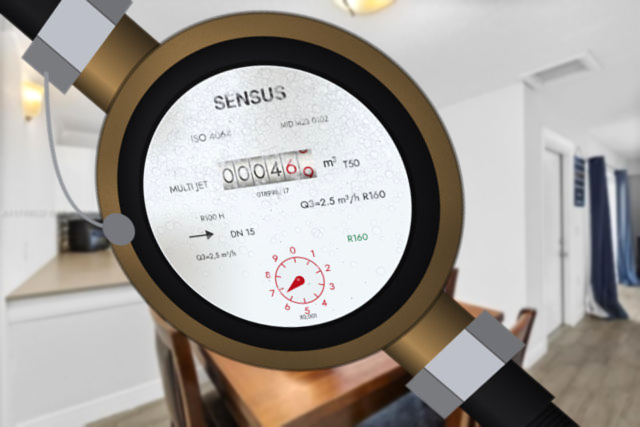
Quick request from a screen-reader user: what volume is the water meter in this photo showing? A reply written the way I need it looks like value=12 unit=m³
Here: value=4.686 unit=m³
